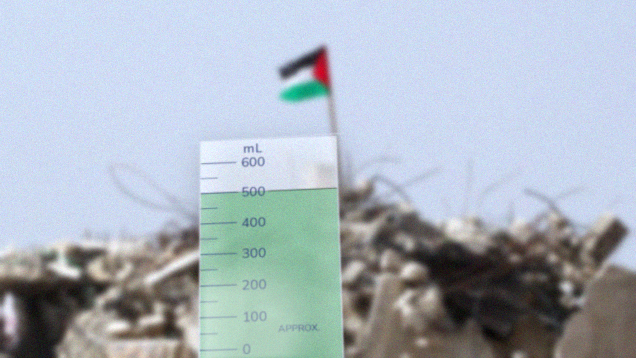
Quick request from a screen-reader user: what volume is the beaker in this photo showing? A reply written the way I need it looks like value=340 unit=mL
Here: value=500 unit=mL
